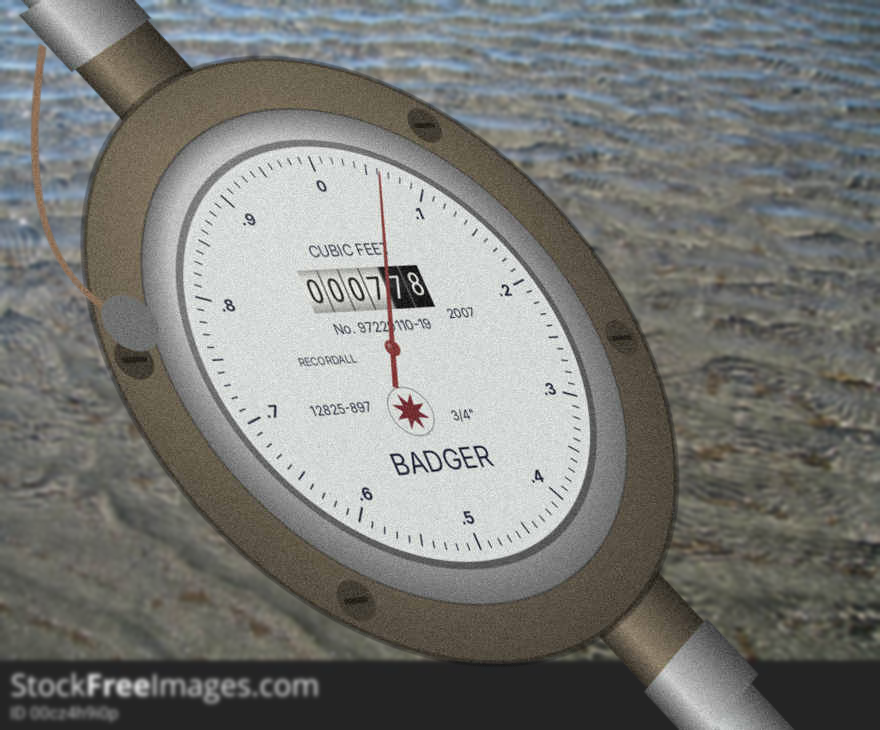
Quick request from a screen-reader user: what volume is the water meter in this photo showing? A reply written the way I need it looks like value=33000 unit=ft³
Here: value=778.06 unit=ft³
